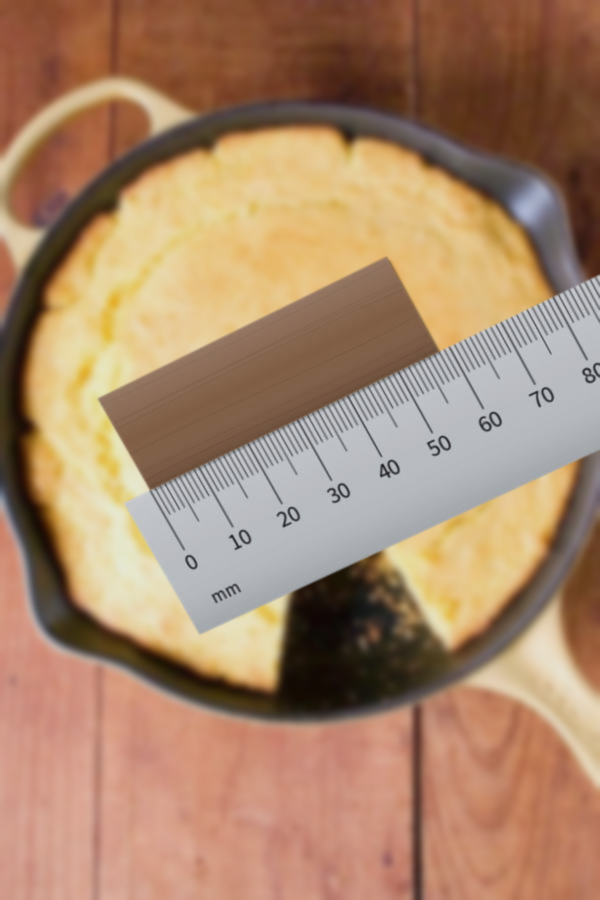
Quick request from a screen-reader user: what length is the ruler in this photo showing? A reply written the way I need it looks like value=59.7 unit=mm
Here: value=58 unit=mm
